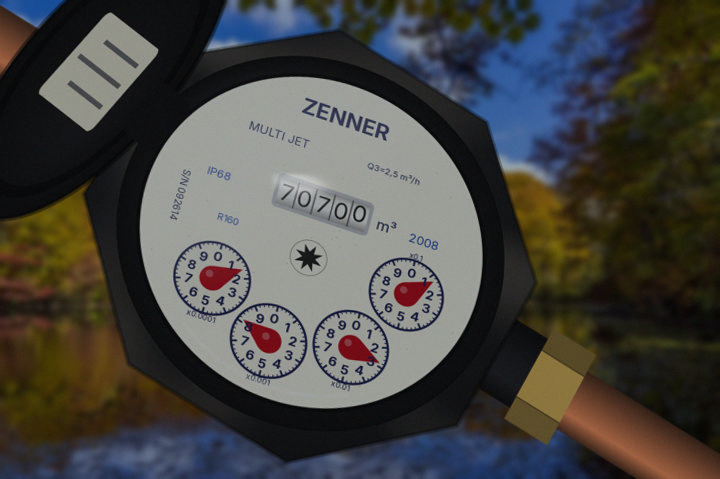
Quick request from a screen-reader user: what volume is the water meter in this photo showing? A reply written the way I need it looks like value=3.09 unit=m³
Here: value=70700.1281 unit=m³
